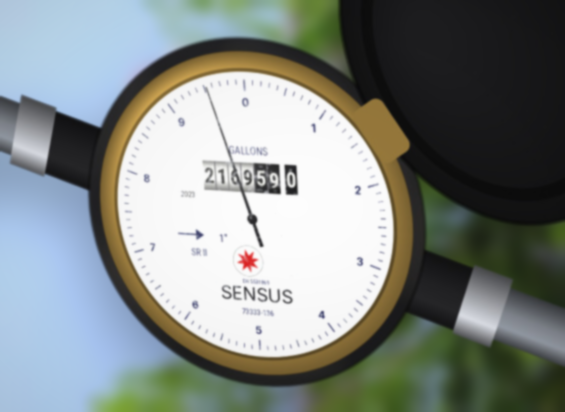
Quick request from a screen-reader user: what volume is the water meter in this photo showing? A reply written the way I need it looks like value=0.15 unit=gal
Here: value=2169589.5 unit=gal
